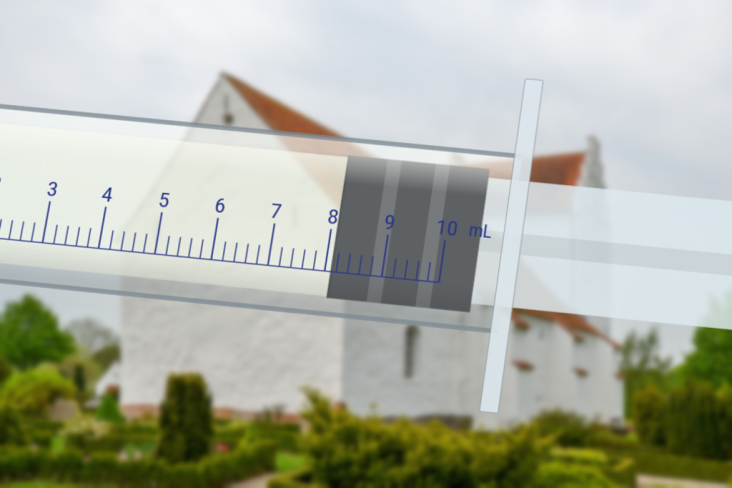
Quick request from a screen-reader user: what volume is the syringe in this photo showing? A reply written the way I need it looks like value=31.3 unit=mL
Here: value=8.1 unit=mL
